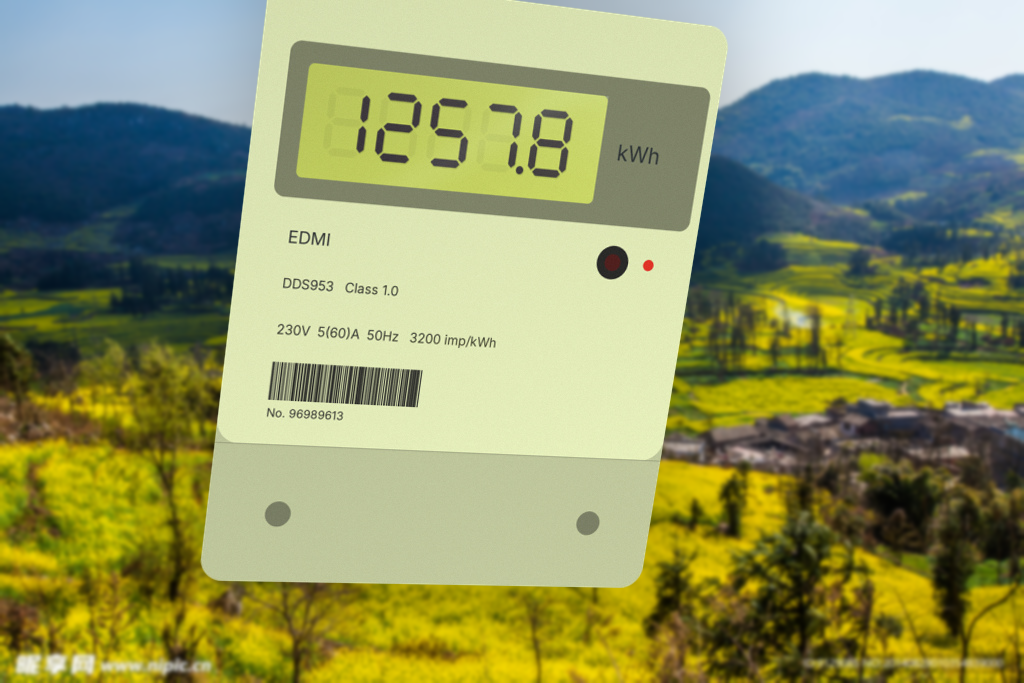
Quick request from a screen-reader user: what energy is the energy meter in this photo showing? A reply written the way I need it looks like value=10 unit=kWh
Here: value=1257.8 unit=kWh
